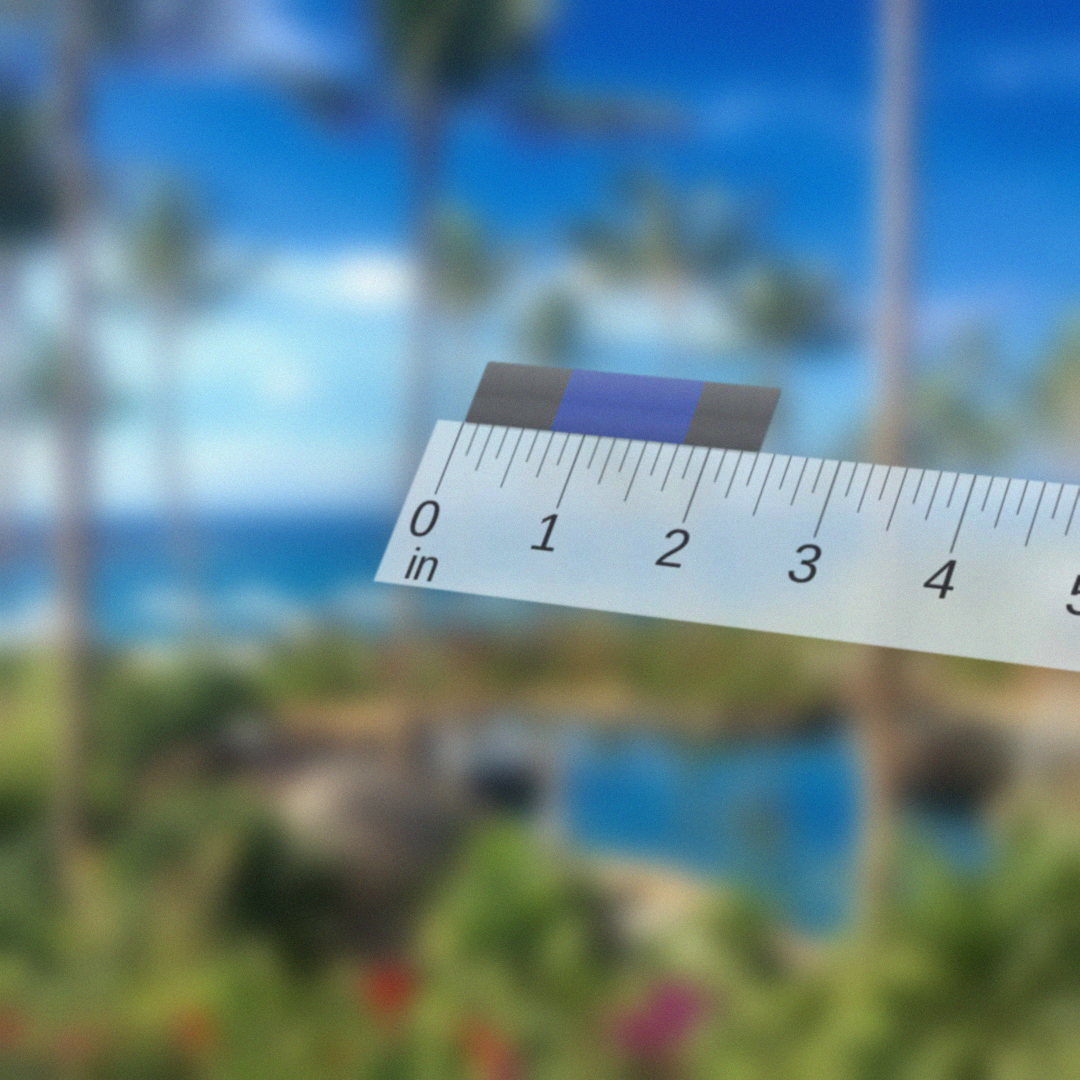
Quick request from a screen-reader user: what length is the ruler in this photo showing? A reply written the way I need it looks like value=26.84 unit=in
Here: value=2.375 unit=in
